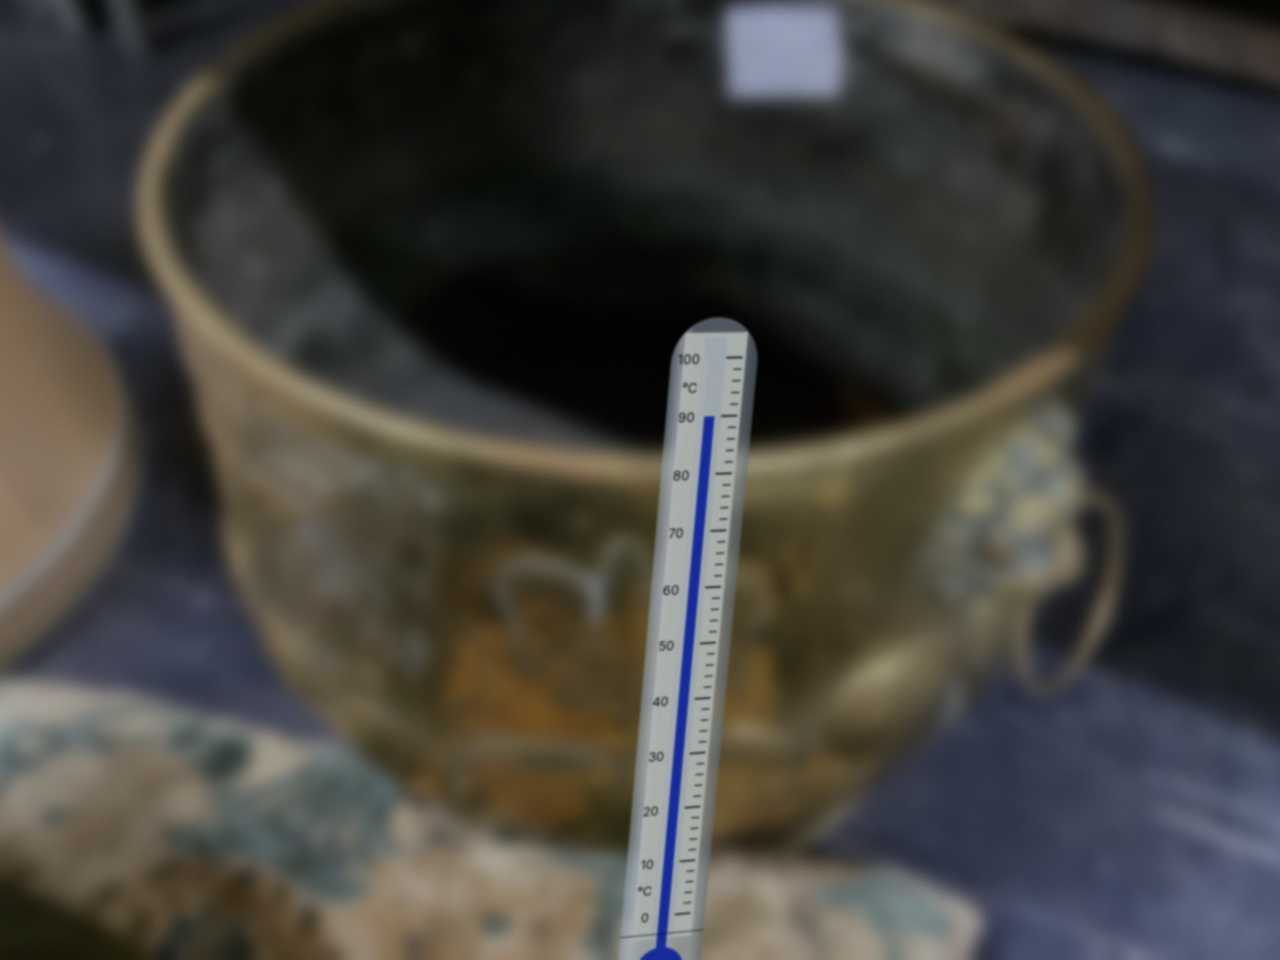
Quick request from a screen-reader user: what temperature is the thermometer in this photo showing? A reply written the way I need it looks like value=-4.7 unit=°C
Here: value=90 unit=°C
